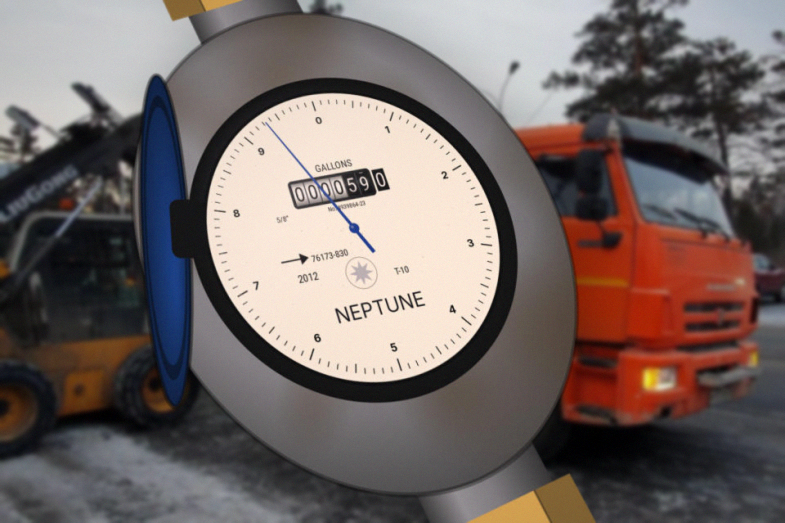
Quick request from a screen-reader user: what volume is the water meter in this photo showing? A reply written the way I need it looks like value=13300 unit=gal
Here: value=589.3 unit=gal
